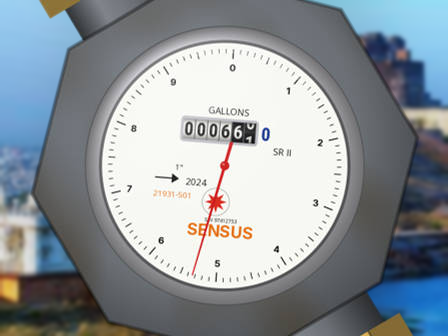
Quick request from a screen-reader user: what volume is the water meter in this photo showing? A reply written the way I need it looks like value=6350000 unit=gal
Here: value=6605.3 unit=gal
